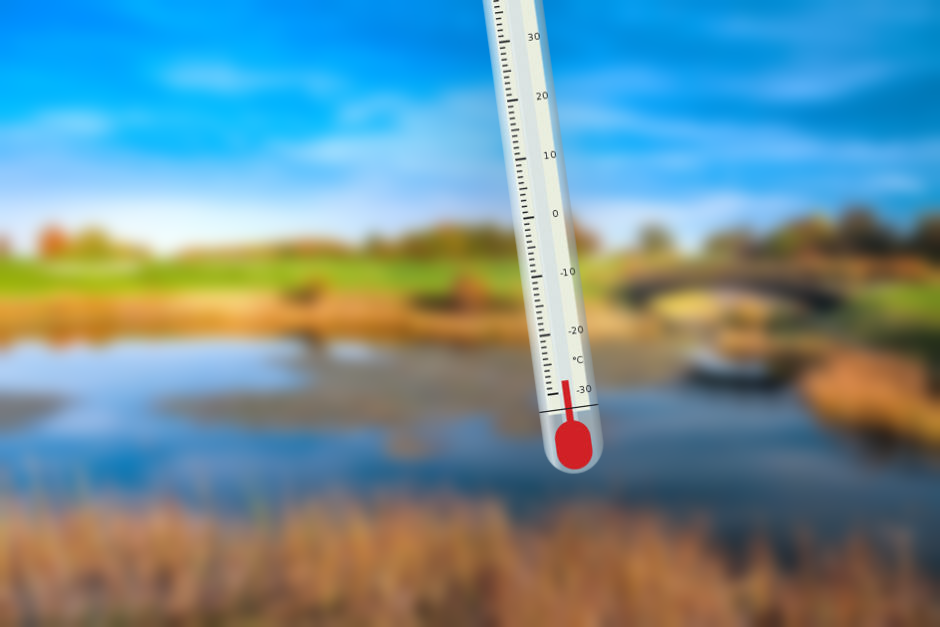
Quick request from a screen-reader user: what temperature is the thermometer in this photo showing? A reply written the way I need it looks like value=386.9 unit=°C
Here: value=-28 unit=°C
